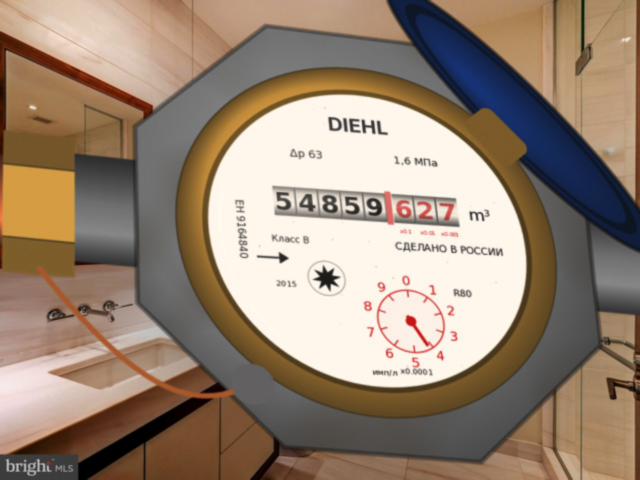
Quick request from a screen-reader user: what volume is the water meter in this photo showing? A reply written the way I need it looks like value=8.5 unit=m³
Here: value=54859.6274 unit=m³
